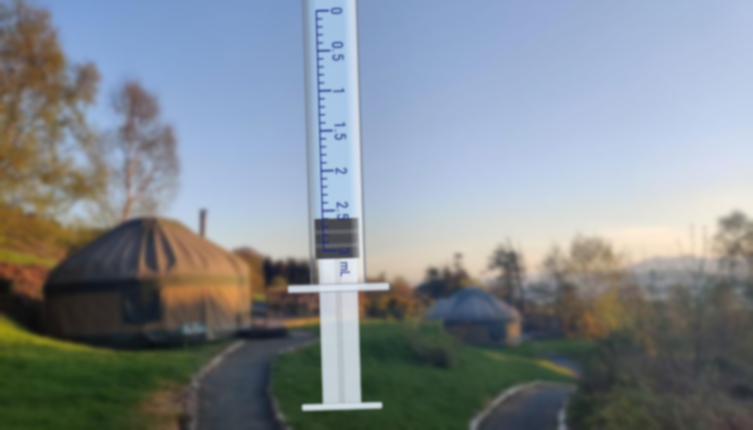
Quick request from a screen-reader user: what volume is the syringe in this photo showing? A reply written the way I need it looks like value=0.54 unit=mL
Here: value=2.6 unit=mL
